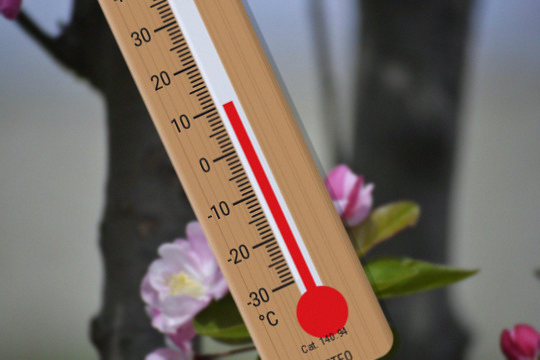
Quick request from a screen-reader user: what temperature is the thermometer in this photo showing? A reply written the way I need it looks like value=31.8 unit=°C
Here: value=10 unit=°C
